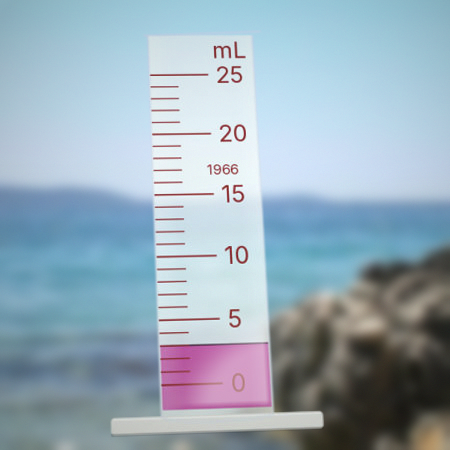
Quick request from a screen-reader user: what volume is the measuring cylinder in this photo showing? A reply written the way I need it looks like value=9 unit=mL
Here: value=3 unit=mL
